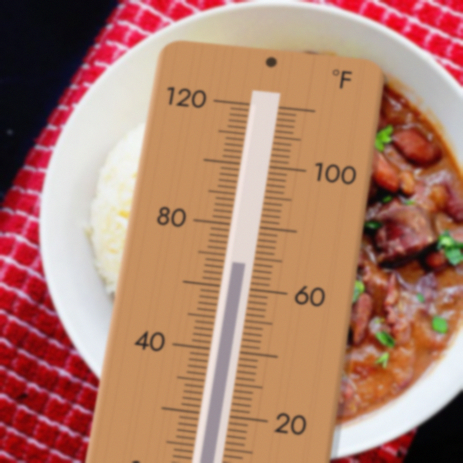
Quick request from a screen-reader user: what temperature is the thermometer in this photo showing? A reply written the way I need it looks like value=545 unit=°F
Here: value=68 unit=°F
